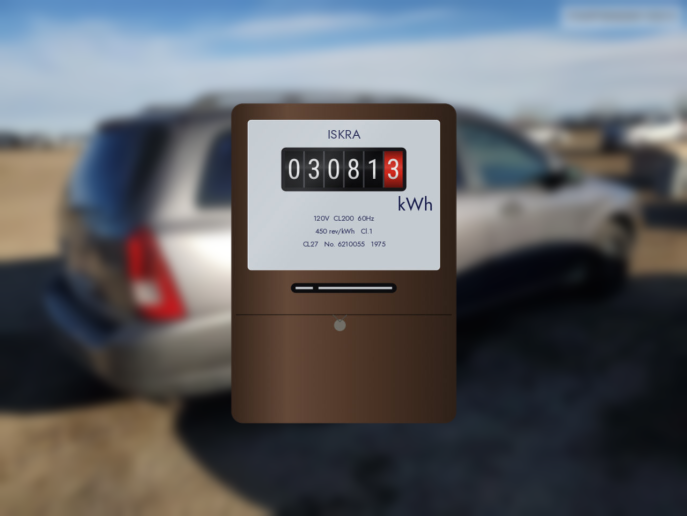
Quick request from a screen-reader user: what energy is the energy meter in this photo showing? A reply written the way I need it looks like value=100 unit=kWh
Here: value=3081.3 unit=kWh
